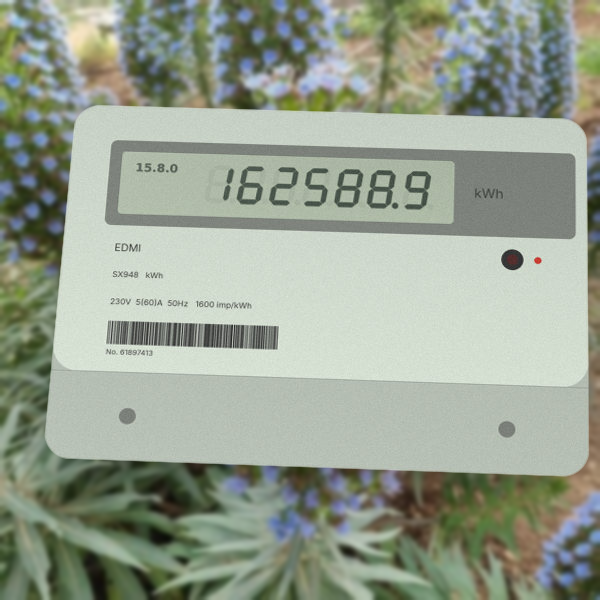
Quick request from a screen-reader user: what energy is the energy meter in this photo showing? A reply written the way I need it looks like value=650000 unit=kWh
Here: value=162588.9 unit=kWh
